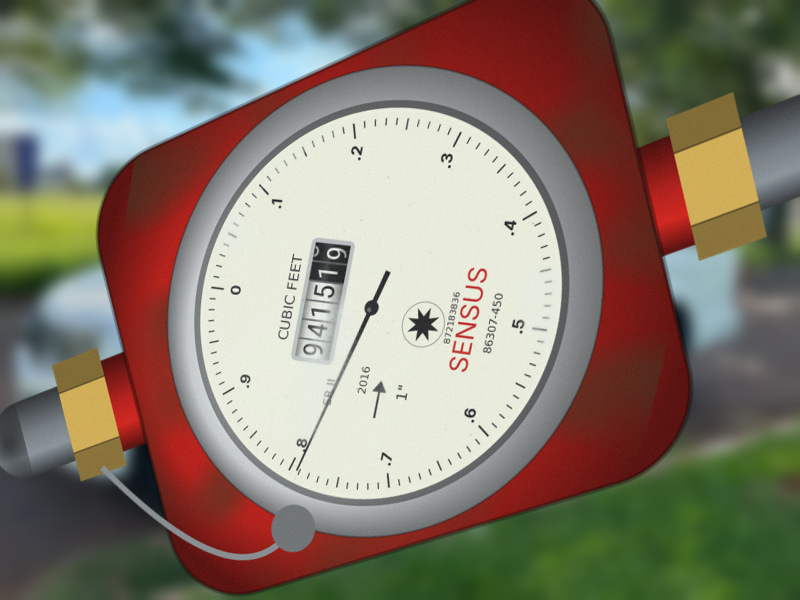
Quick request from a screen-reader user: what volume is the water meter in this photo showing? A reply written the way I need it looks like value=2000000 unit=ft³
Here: value=941518.79 unit=ft³
